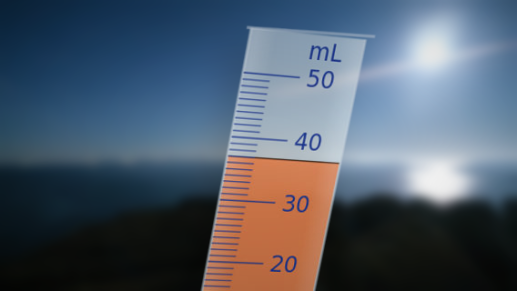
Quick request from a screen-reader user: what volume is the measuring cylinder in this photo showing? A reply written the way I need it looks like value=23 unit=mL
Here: value=37 unit=mL
